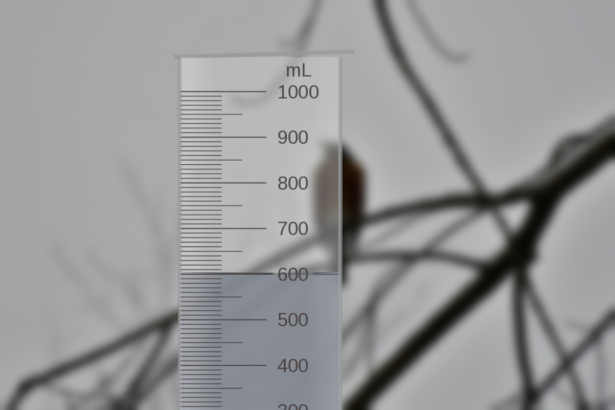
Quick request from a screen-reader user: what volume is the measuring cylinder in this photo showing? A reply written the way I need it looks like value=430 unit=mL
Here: value=600 unit=mL
